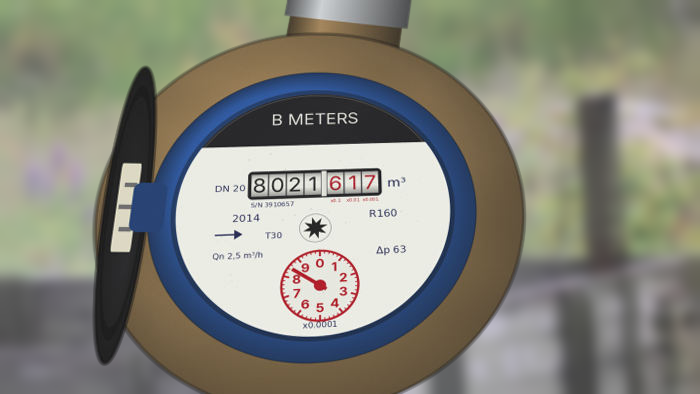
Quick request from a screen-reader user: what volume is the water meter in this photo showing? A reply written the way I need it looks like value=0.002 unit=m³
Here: value=8021.6178 unit=m³
